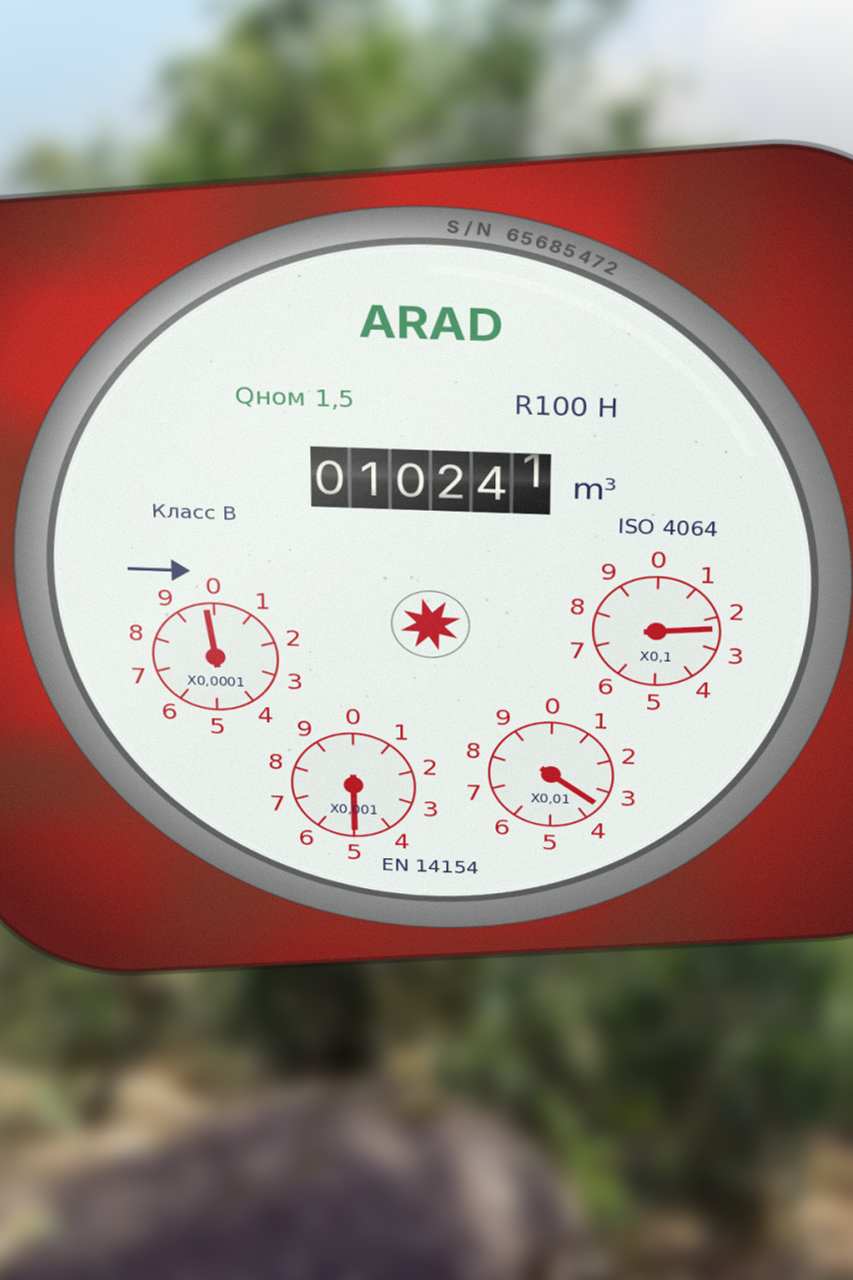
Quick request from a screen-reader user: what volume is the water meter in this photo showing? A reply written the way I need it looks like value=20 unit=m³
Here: value=10241.2349 unit=m³
